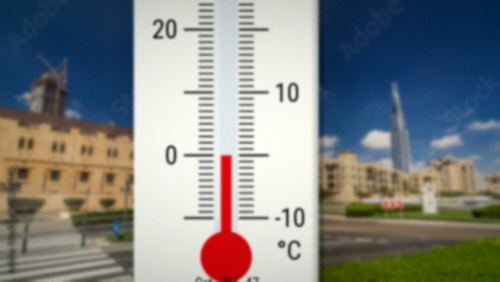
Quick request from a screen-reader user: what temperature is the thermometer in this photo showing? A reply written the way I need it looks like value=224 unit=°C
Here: value=0 unit=°C
